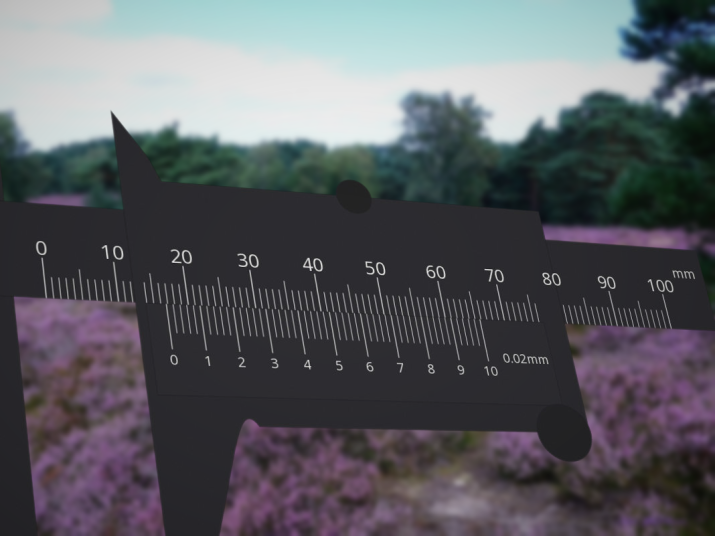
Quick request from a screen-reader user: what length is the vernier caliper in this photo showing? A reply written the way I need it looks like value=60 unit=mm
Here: value=16.8 unit=mm
